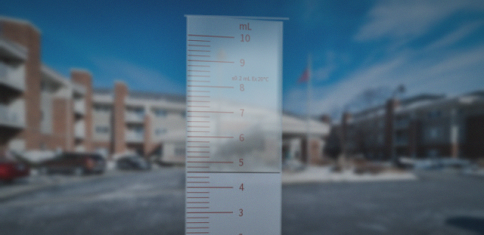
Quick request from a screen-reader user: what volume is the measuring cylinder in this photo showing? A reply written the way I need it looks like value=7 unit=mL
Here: value=4.6 unit=mL
